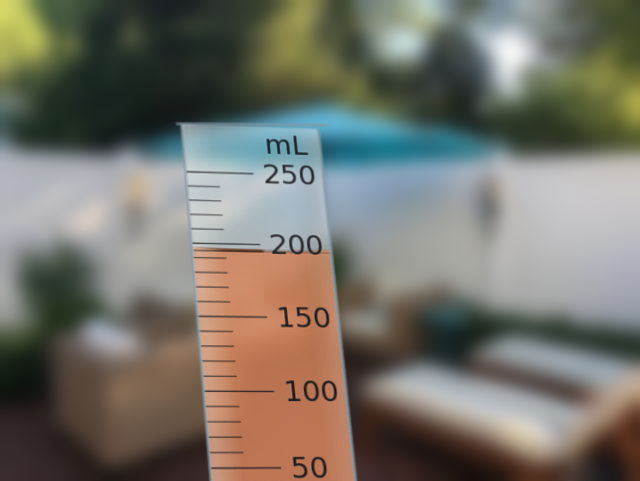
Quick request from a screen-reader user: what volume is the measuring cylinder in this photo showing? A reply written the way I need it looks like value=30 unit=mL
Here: value=195 unit=mL
